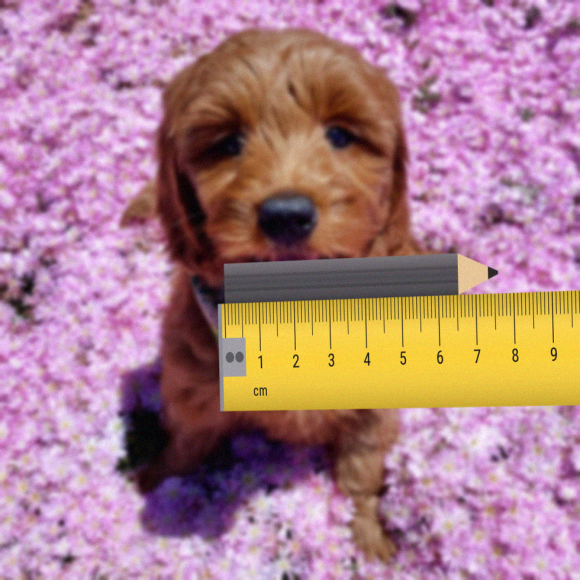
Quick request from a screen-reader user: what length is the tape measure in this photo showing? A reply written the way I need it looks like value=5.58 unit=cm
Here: value=7.6 unit=cm
